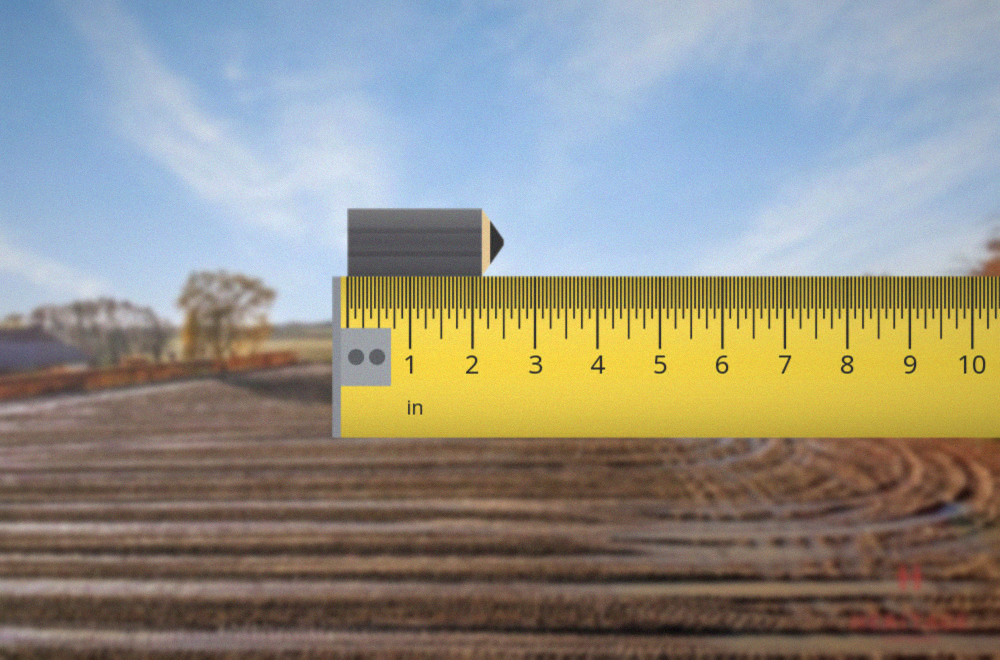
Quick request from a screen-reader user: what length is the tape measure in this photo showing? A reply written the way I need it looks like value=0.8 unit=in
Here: value=2.5 unit=in
